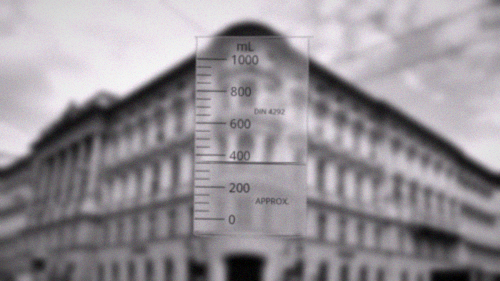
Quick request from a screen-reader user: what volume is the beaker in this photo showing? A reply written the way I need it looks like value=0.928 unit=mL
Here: value=350 unit=mL
